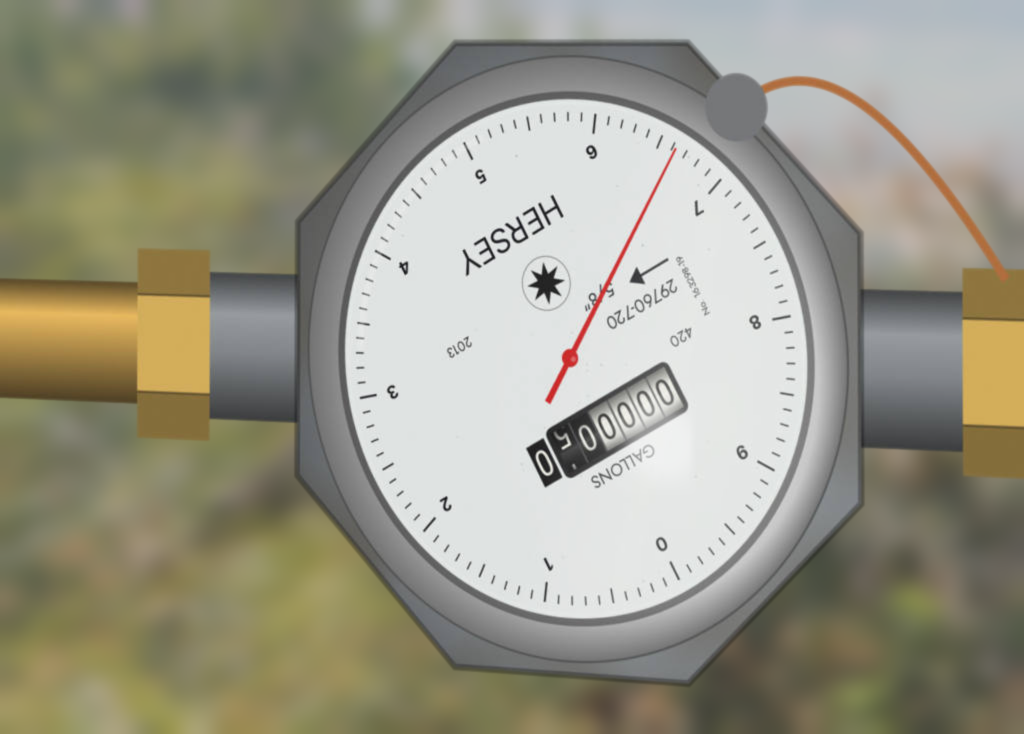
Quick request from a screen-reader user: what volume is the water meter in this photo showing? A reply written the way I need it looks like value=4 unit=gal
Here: value=46.6 unit=gal
